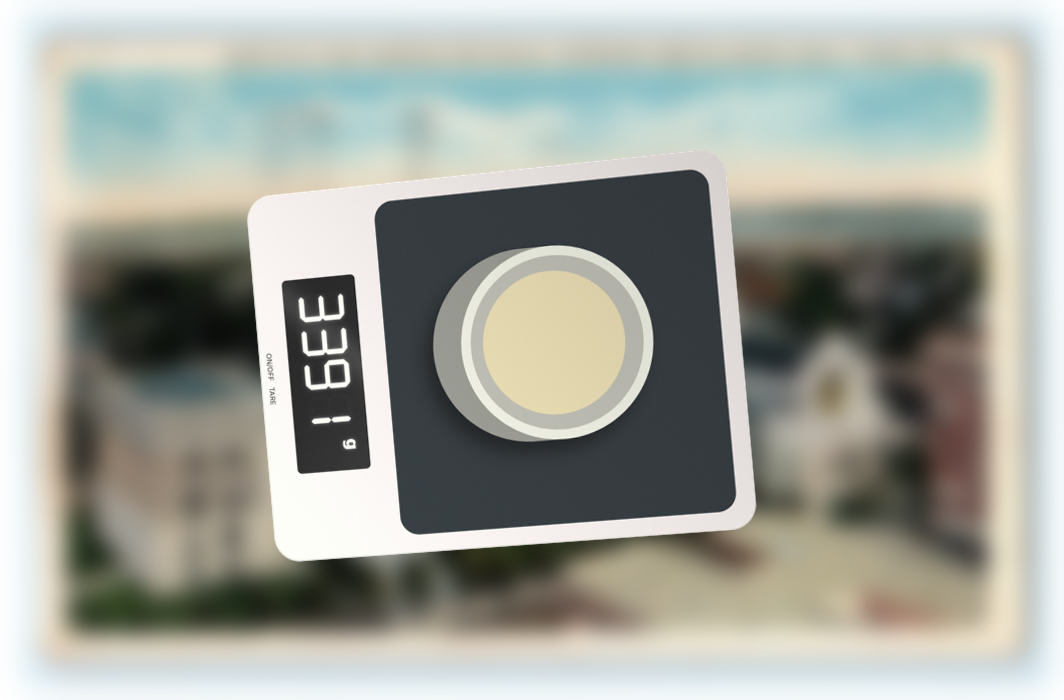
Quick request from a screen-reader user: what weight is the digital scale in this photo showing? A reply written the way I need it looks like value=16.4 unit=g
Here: value=3391 unit=g
